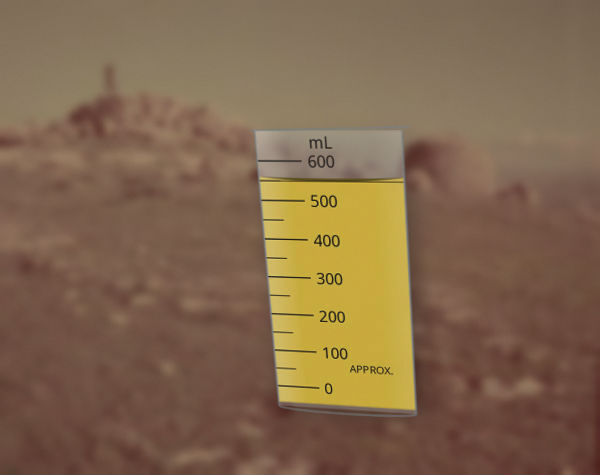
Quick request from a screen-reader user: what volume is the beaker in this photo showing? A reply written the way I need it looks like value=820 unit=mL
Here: value=550 unit=mL
